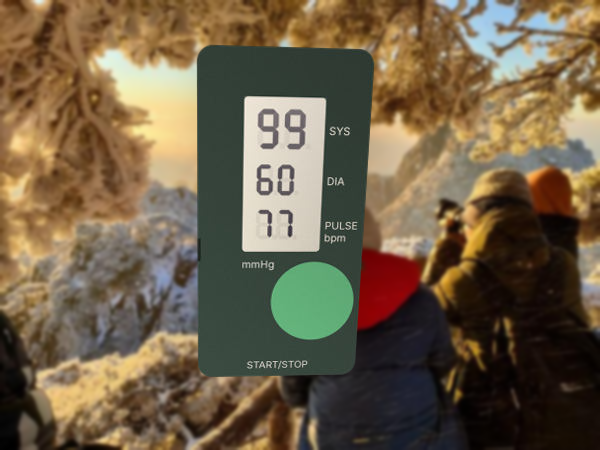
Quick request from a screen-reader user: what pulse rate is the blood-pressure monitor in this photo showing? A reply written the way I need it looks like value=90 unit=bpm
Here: value=77 unit=bpm
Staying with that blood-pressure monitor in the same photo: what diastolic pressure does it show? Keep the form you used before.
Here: value=60 unit=mmHg
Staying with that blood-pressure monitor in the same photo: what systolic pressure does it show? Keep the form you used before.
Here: value=99 unit=mmHg
